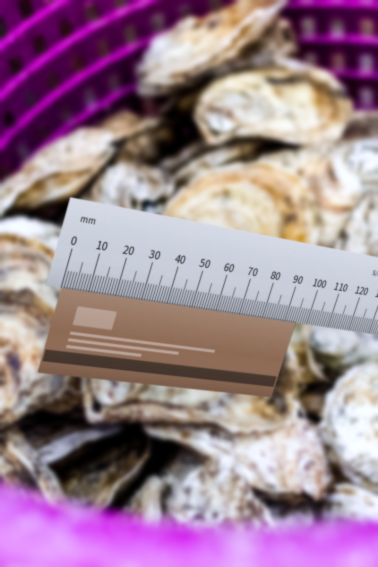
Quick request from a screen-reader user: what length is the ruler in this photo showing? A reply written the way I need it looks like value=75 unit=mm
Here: value=95 unit=mm
